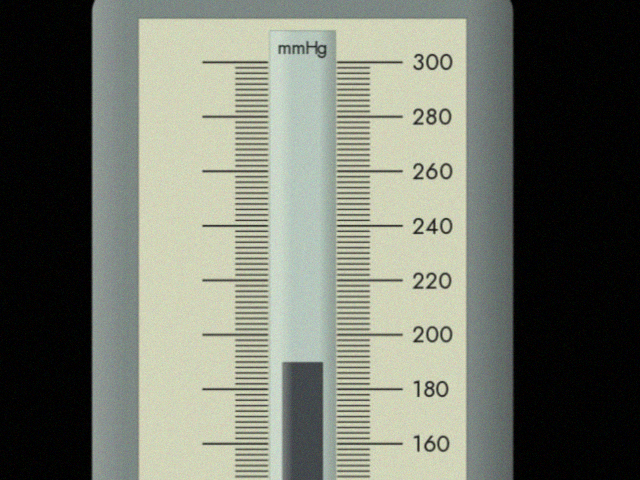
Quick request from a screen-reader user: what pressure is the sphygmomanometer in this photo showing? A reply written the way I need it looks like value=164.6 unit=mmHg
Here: value=190 unit=mmHg
